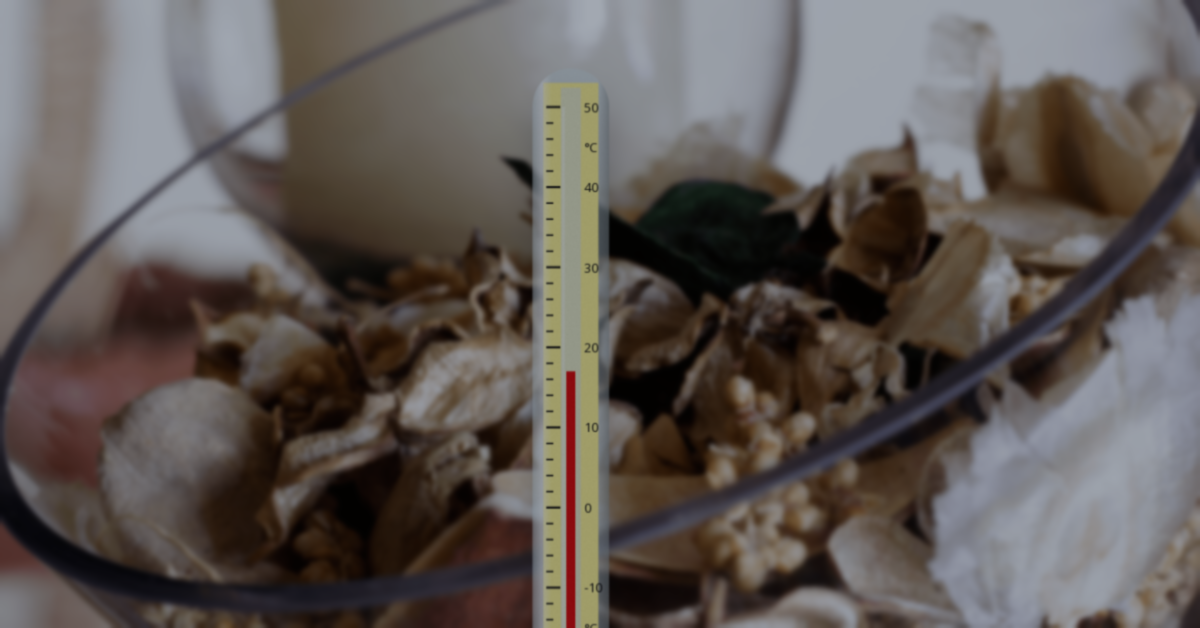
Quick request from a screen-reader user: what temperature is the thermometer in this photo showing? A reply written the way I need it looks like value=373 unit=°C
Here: value=17 unit=°C
